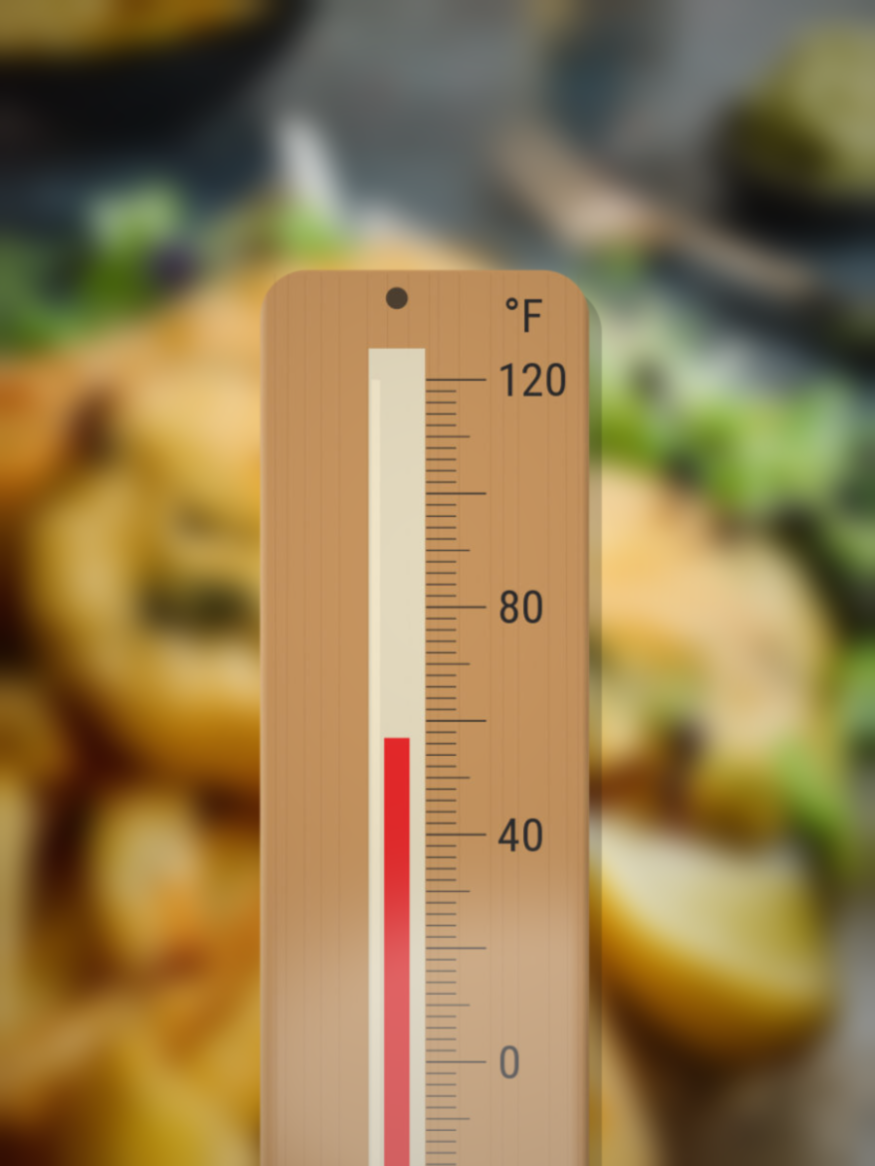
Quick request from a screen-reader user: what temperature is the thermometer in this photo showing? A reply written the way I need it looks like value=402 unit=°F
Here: value=57 unit=°F
